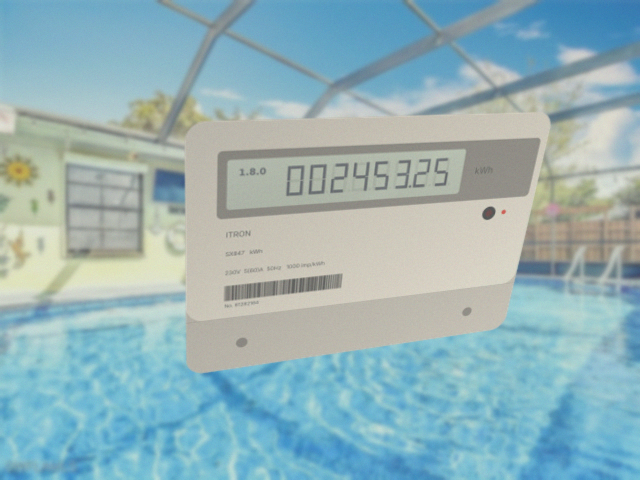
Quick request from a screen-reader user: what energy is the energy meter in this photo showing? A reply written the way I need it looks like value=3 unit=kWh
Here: value=2453.25 unit=kWh
